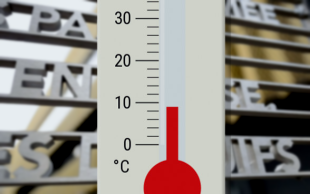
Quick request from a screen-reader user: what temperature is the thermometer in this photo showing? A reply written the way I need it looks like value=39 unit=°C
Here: value=9 unit=°C
